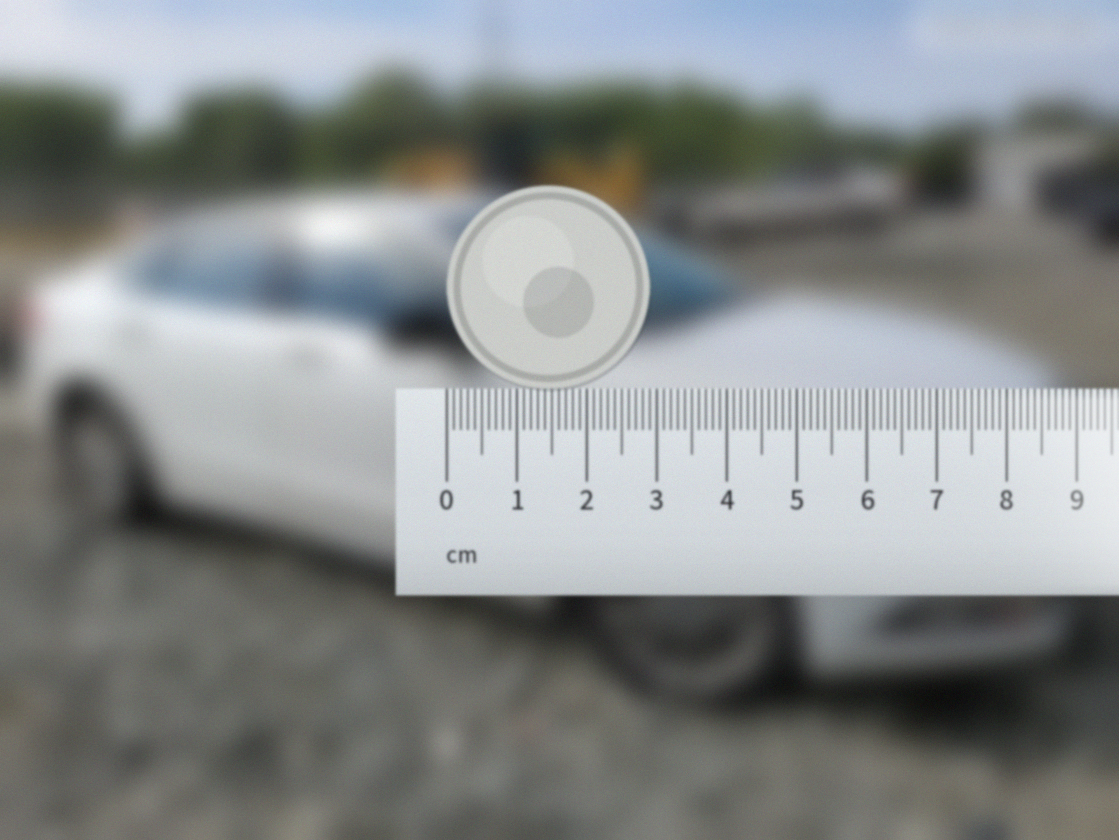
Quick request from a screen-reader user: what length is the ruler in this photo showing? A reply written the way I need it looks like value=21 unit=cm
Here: value=2.9 unit=cm
